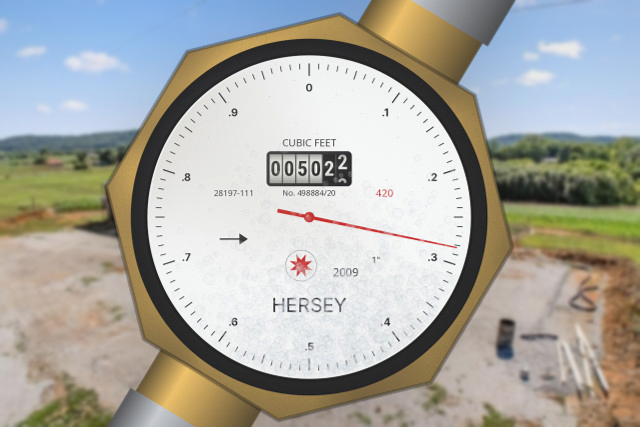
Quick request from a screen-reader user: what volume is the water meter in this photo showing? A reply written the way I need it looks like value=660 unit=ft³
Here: value=5022.28 unit=ft³
